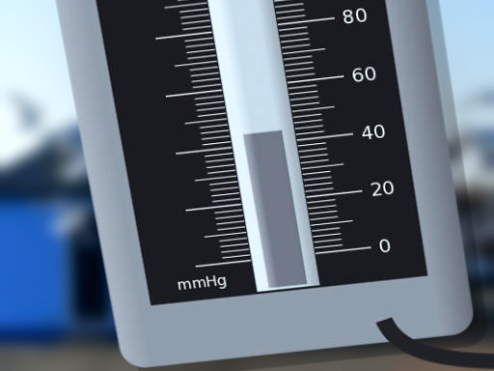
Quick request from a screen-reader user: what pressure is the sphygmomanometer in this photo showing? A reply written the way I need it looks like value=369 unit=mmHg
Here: value=44 unit=mmHg
